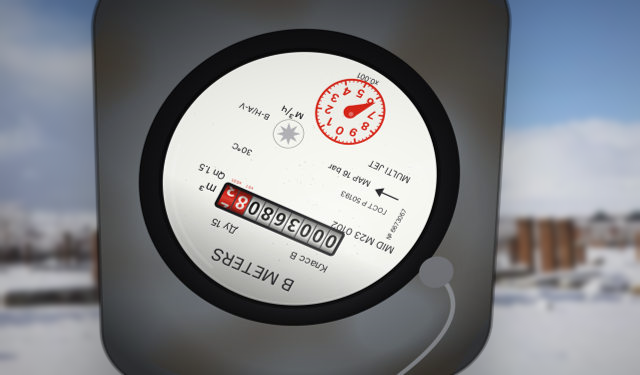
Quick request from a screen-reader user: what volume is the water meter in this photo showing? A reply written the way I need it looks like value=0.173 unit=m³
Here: value=3680.826 unit=m³
